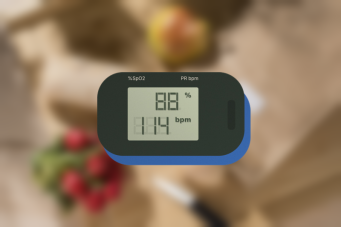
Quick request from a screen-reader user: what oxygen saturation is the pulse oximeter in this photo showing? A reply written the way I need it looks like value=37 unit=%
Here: value=88 unit=%
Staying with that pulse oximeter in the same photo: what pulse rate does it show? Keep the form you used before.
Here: value=114 unit=bpm
